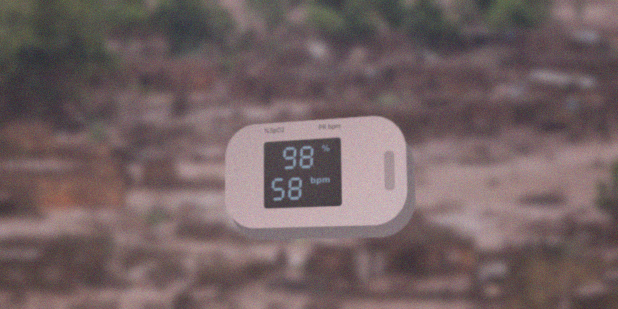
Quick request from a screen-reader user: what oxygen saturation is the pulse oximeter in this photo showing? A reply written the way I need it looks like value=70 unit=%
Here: value=98 unit=%
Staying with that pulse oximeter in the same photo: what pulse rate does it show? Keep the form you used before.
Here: value=58 unit=bpm
